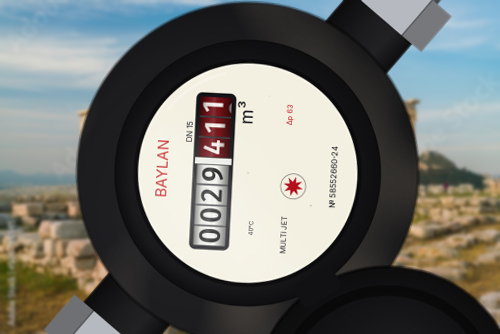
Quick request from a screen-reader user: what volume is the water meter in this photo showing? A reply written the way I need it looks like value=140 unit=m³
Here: value=29.411 unit=m³
